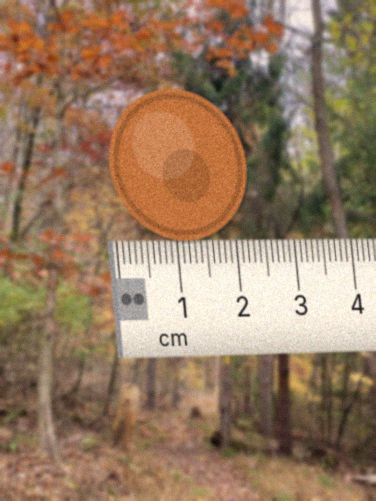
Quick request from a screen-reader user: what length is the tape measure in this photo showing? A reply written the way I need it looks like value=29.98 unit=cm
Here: value=2.3 unit=cm
